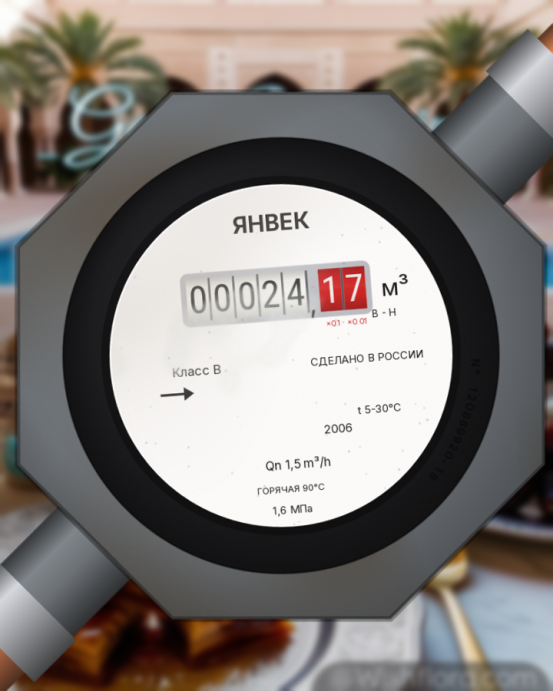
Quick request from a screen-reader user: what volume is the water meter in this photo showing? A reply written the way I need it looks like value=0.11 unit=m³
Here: value=24.17 unit=m³
